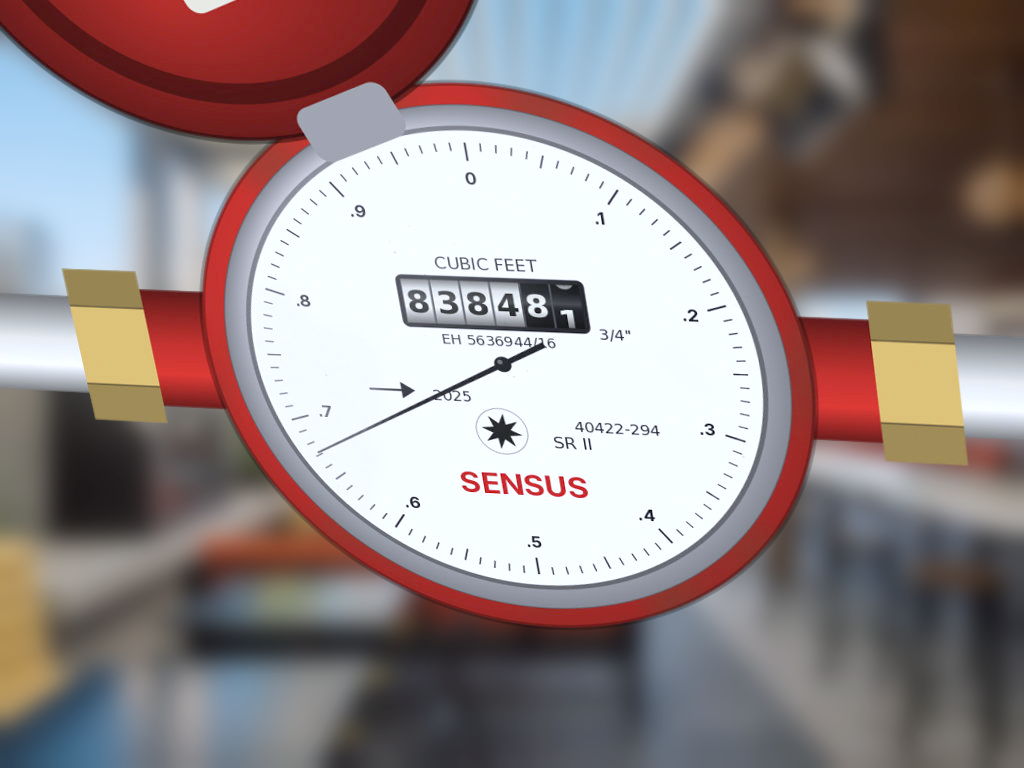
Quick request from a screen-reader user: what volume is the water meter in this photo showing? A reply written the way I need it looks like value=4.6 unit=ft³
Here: value=838480.67 unit=ft³
